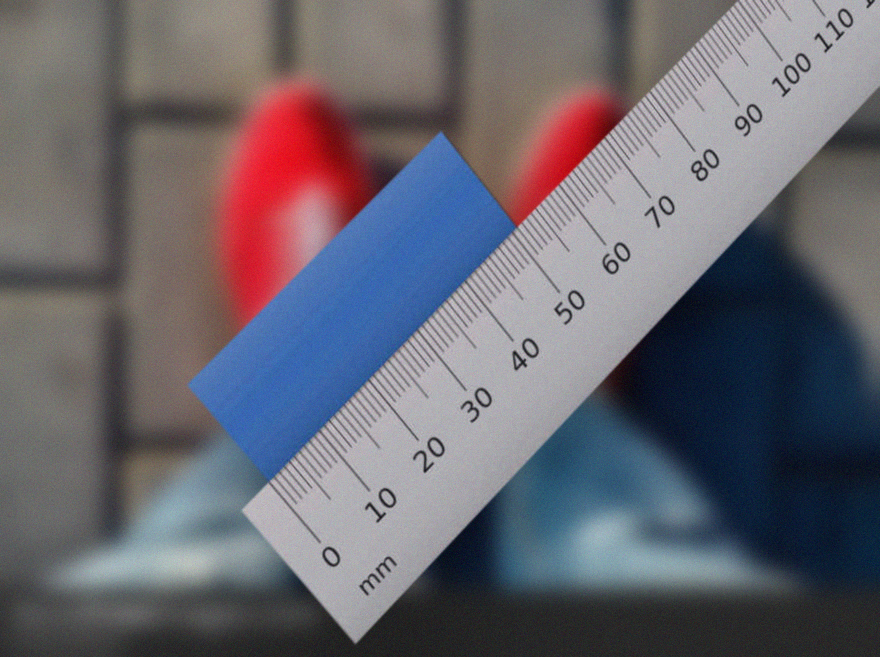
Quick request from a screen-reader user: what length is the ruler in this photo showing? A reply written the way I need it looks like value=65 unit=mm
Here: value=51 unit=mm
